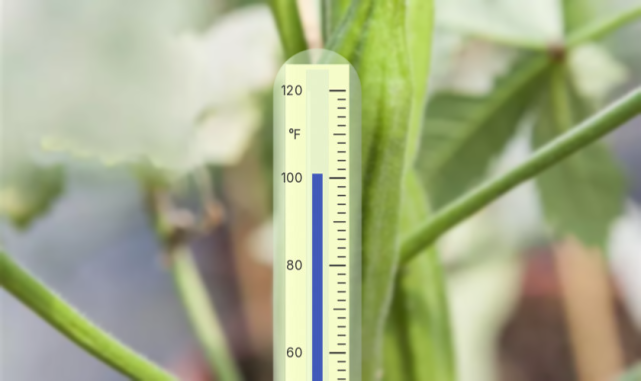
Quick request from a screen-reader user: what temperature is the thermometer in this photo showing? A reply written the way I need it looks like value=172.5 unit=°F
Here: value=101 unit=°F
